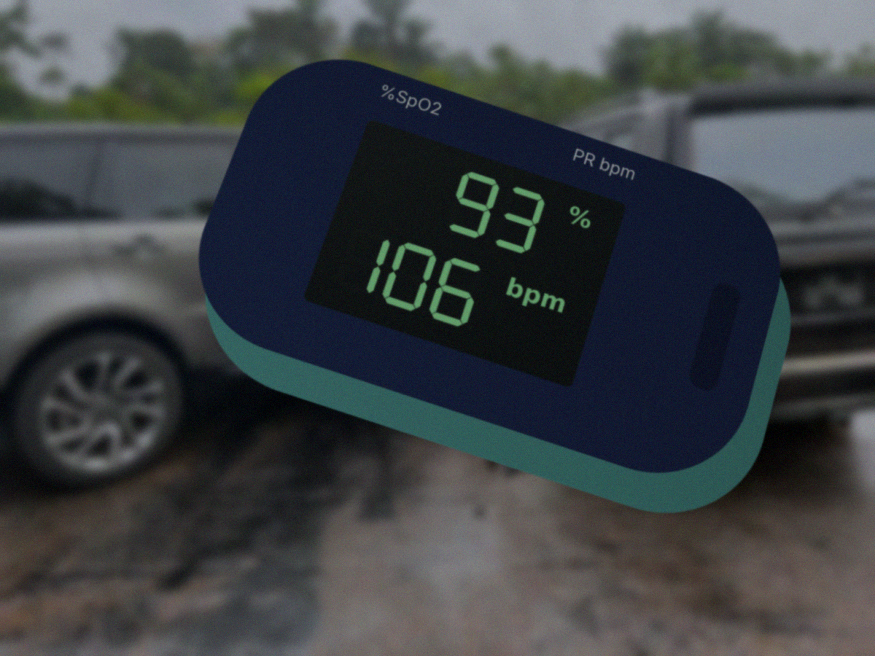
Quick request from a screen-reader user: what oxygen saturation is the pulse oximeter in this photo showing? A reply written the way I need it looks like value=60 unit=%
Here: value=93 unit=%
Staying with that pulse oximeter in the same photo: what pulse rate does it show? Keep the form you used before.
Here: value=106 unit=bpm
